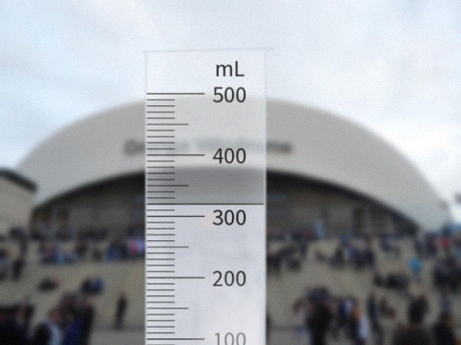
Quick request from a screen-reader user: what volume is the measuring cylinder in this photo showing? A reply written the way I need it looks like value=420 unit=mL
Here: value=320 unit=mL
